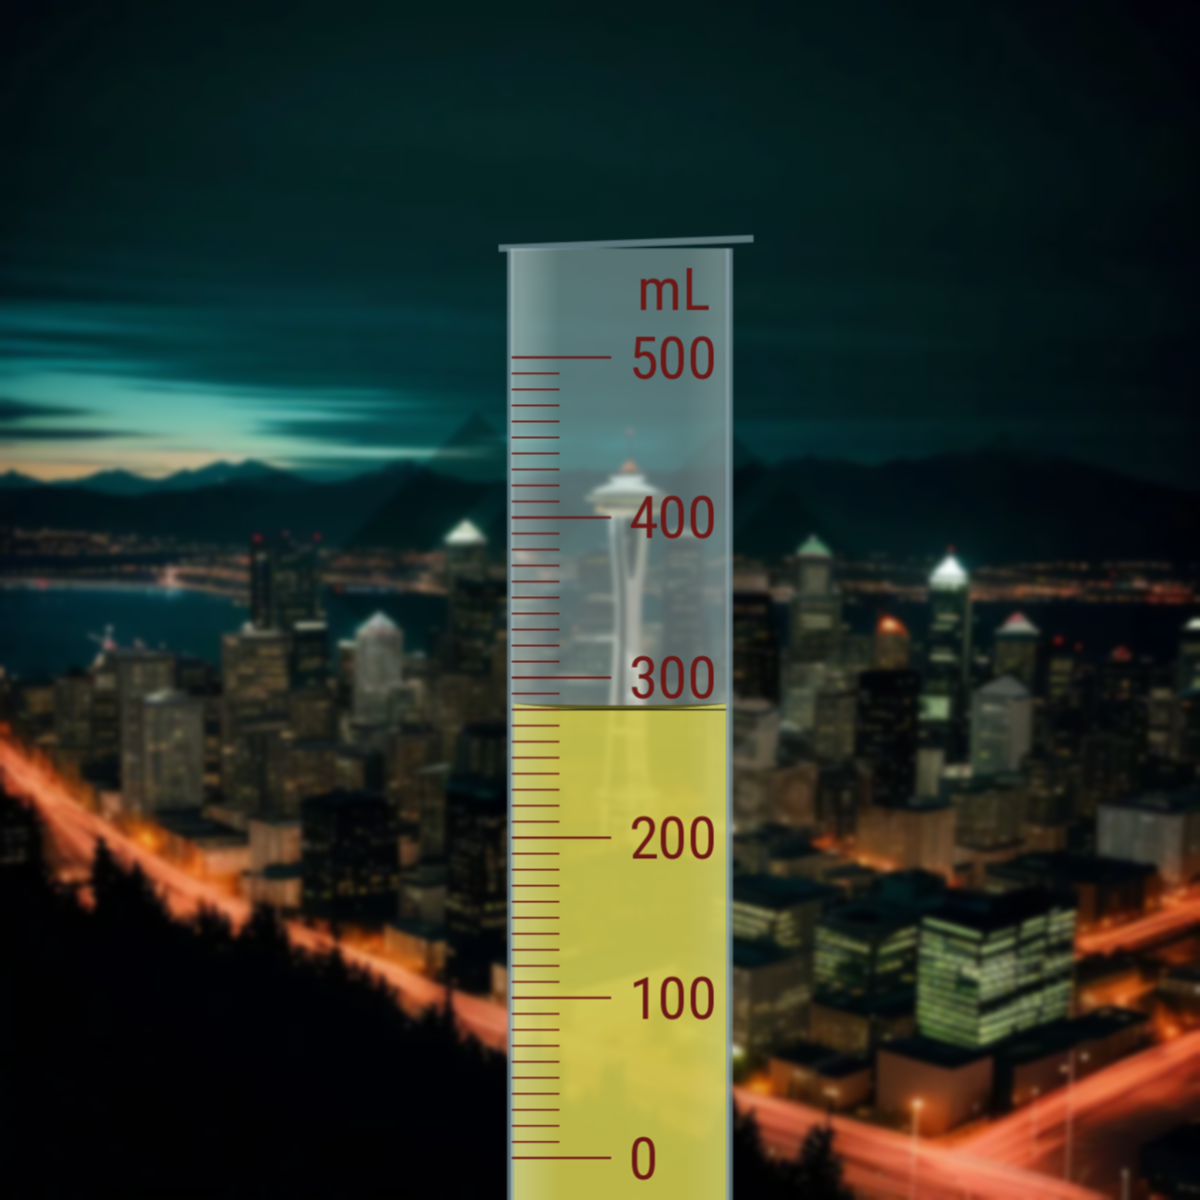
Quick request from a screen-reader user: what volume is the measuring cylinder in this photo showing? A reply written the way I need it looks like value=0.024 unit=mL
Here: value=280 unit=mL
